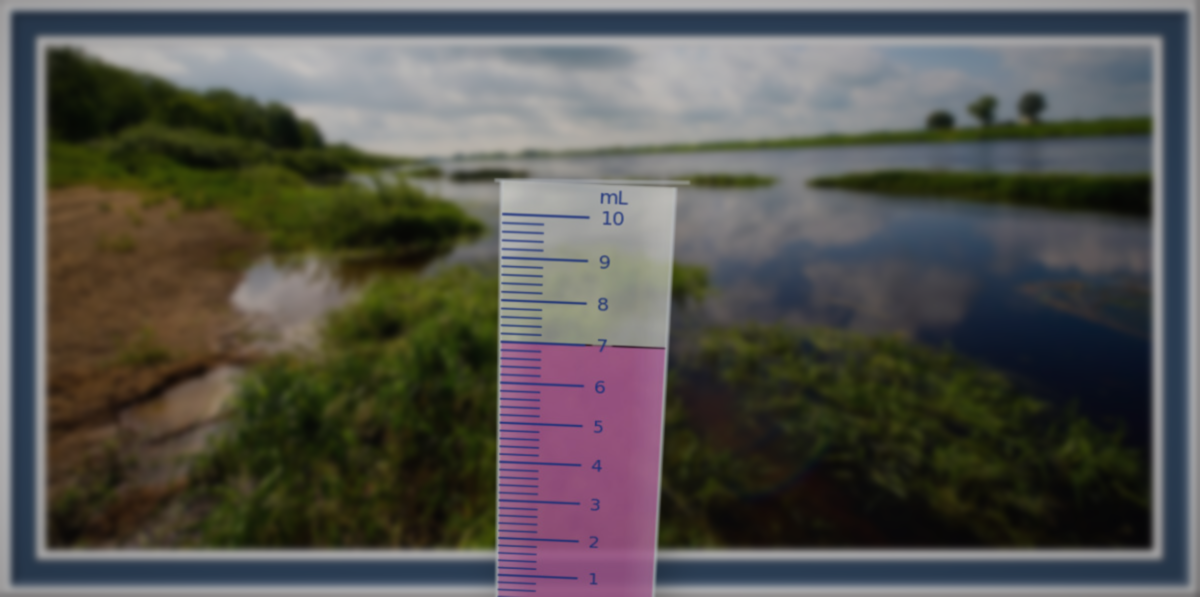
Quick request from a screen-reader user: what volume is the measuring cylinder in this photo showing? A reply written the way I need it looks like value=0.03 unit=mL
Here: value=7 unit=mL
